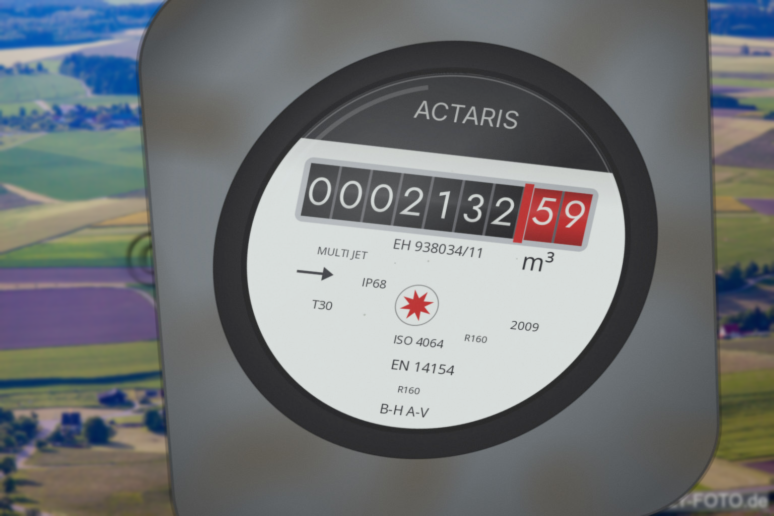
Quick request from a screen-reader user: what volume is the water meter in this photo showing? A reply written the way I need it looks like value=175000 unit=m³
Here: value=2132.59 unit=m³
